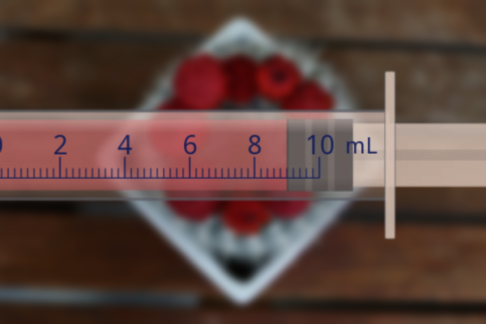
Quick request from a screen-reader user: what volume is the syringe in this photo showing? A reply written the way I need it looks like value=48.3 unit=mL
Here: value=9 unit=mL
